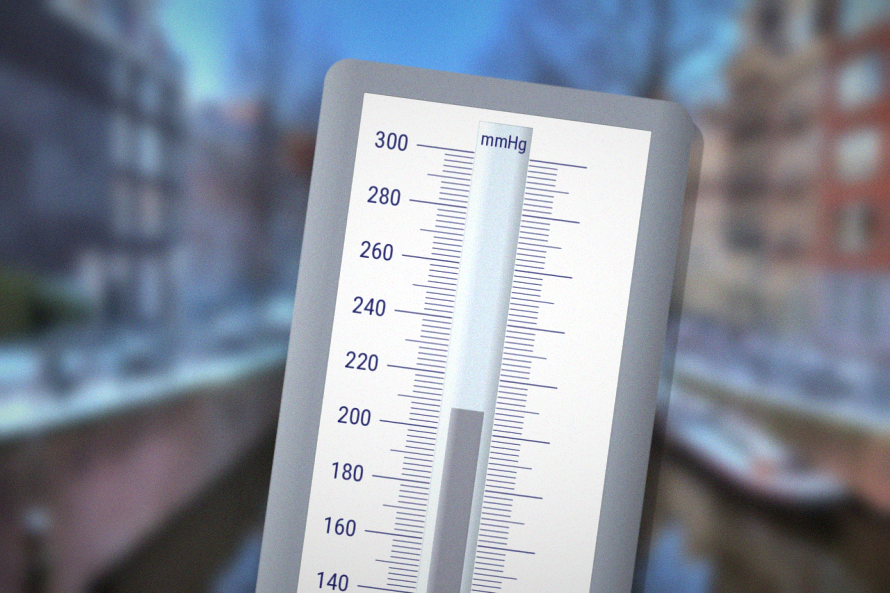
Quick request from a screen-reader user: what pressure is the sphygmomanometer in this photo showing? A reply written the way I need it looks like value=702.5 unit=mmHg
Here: value=208 unit=mmHg
